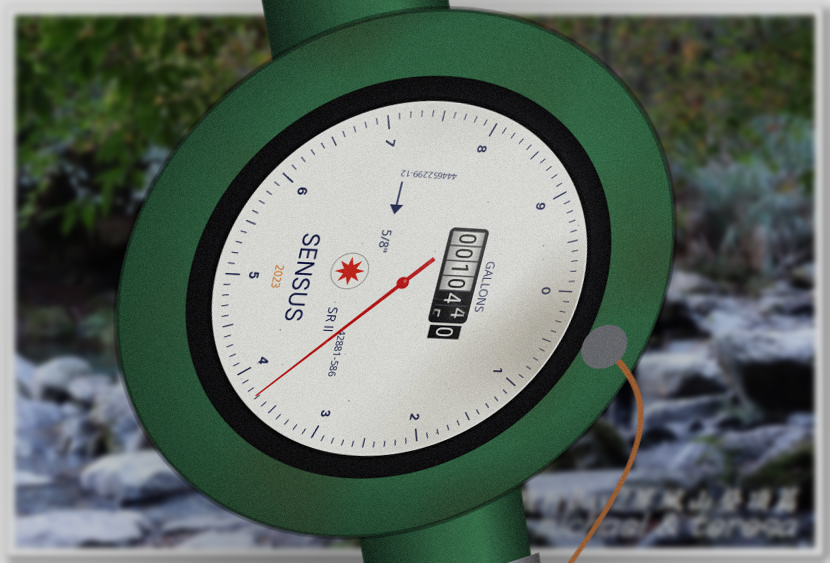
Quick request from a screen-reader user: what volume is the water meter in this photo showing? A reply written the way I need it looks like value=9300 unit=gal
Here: value=10443.7 unit=gal
